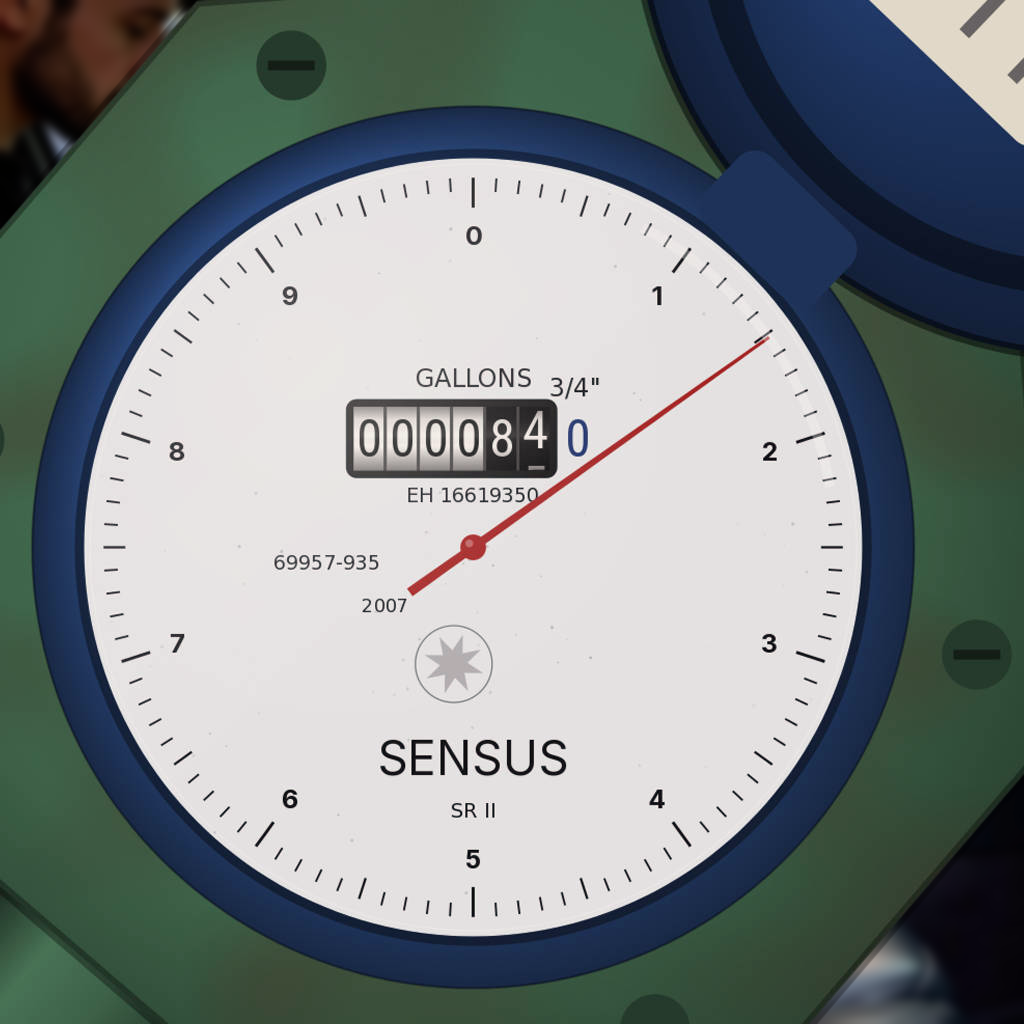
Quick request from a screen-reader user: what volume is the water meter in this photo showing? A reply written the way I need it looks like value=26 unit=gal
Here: value=841.5 unit=gal
